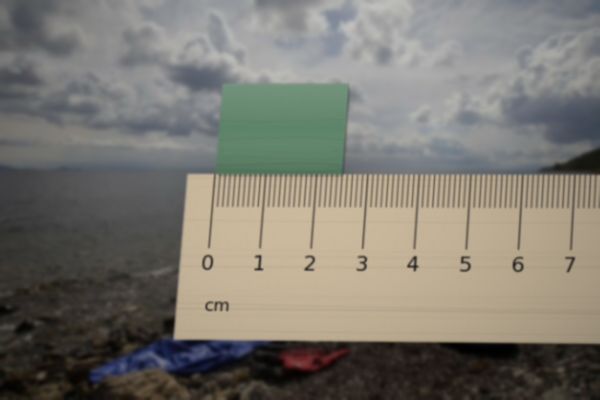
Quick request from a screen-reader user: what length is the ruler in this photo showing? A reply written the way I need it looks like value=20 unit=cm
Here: value=2.5 unit=cm
